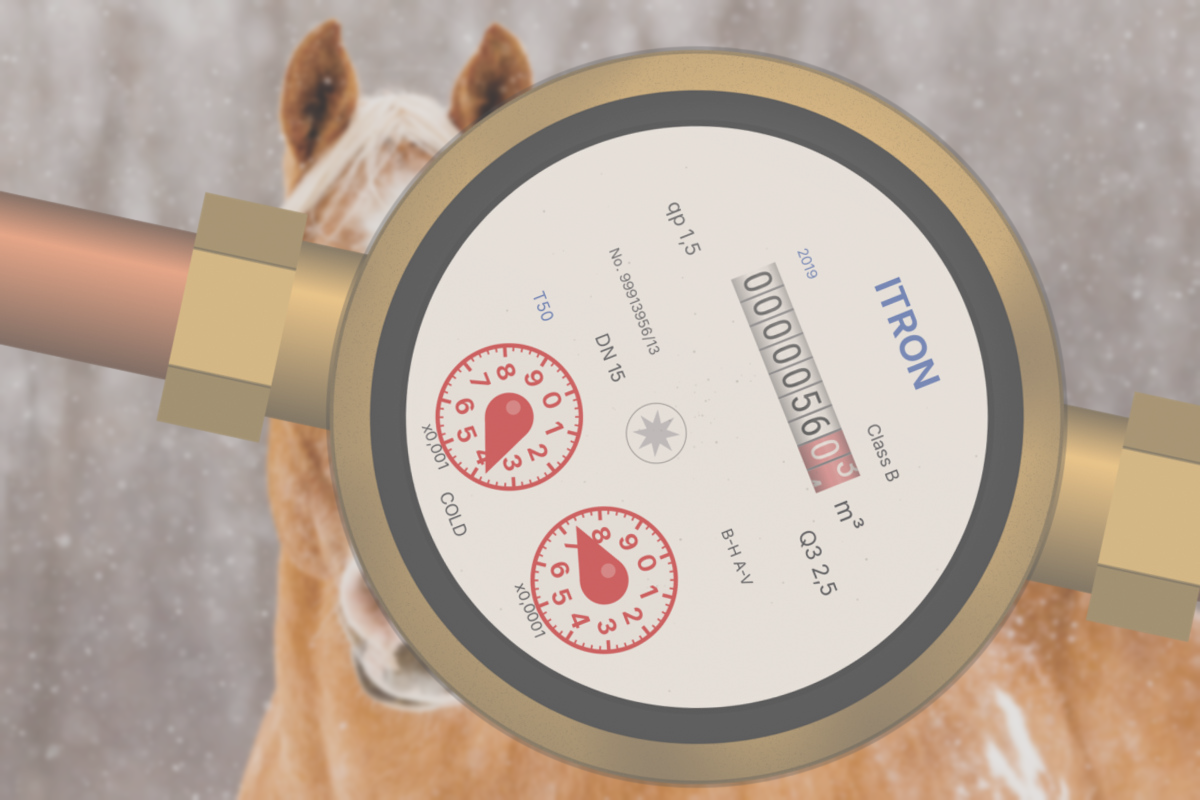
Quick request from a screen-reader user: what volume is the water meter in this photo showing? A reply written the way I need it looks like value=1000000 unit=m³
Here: value=56.0337 unit=m³
